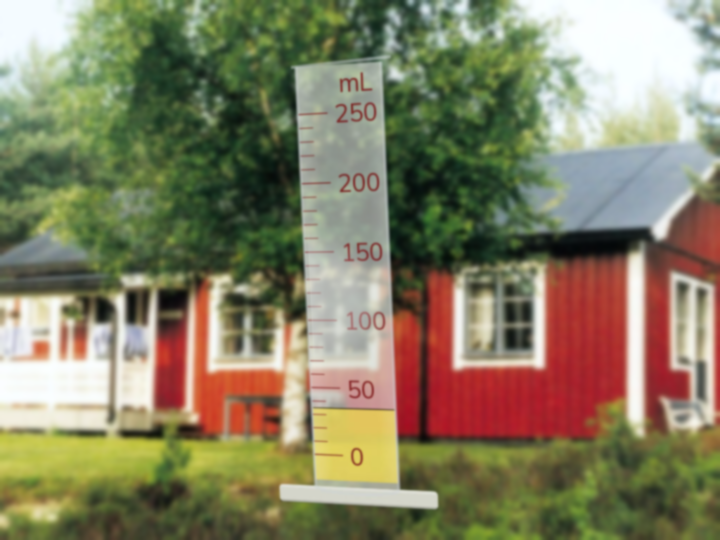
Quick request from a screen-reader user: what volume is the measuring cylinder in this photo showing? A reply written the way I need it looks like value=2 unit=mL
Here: value=35 unit=mL
